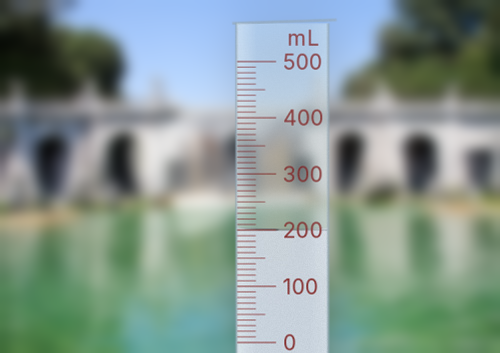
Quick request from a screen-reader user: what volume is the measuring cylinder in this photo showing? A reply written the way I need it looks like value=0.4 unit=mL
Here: value=200 unit=mL
